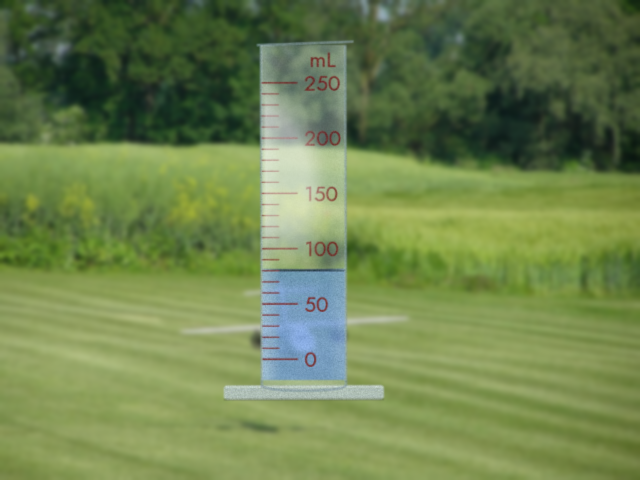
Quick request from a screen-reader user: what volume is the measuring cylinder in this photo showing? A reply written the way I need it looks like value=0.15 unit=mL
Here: value=80 unit=mL
